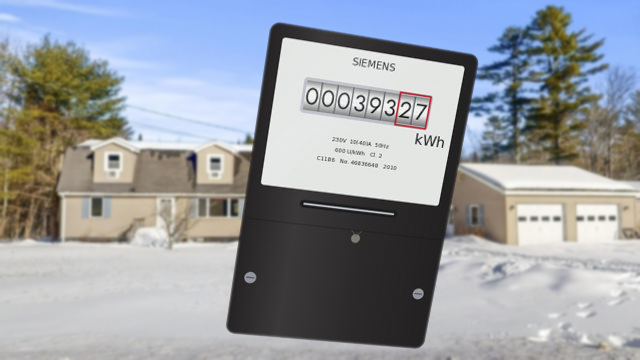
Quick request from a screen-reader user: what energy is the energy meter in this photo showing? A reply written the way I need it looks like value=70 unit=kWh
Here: value=393.27 unit=kWh
